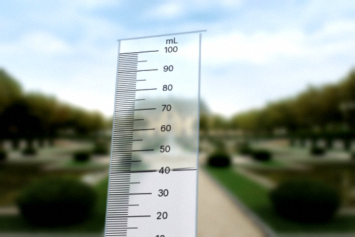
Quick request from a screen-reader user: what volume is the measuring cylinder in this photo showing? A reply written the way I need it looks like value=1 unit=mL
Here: value=40 unit=mL
